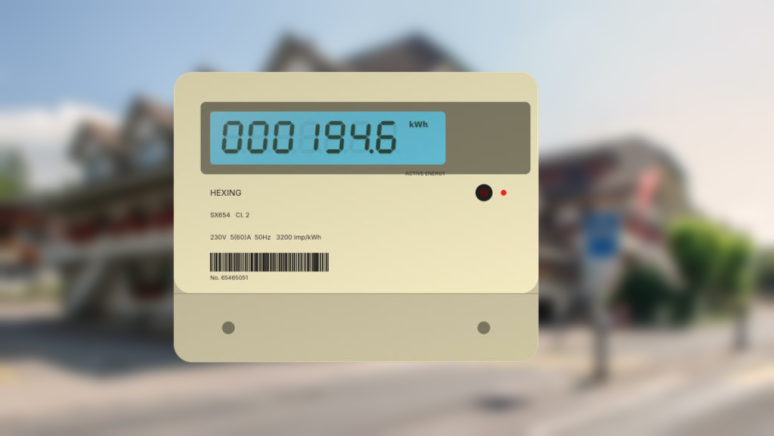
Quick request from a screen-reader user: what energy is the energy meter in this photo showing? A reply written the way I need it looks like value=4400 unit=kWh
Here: value=194.6 unit=kWh
